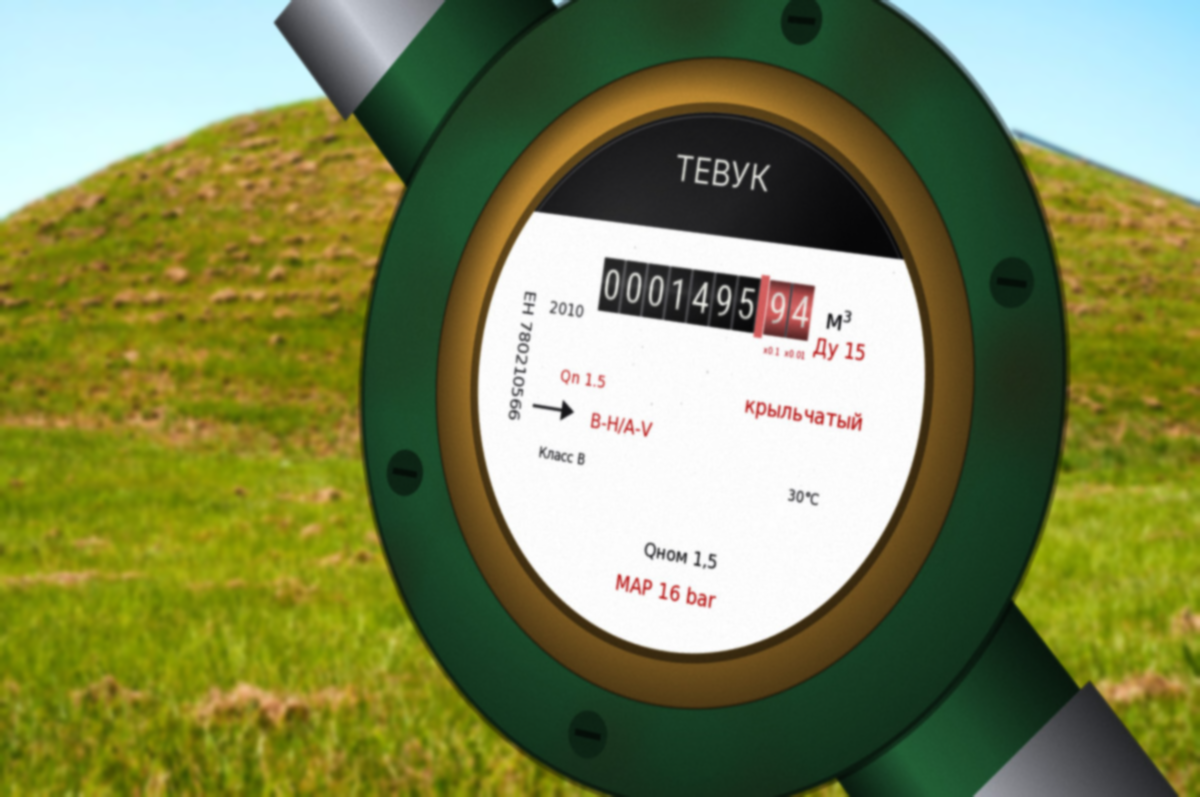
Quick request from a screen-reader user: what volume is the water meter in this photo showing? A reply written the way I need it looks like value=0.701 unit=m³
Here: value=1495.94 unit=m³
